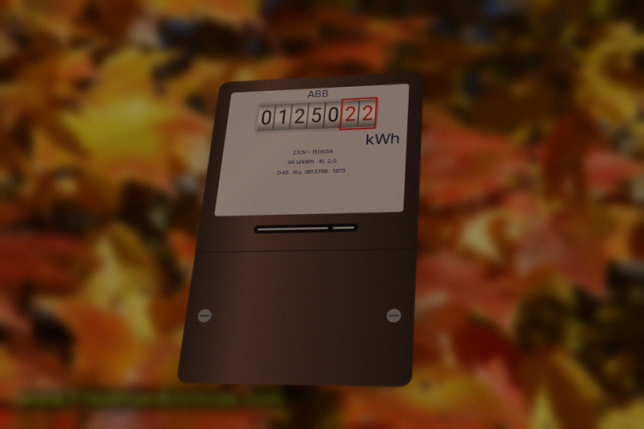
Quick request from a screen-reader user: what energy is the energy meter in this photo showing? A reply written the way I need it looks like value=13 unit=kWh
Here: value=1250.22 unit=kWh
